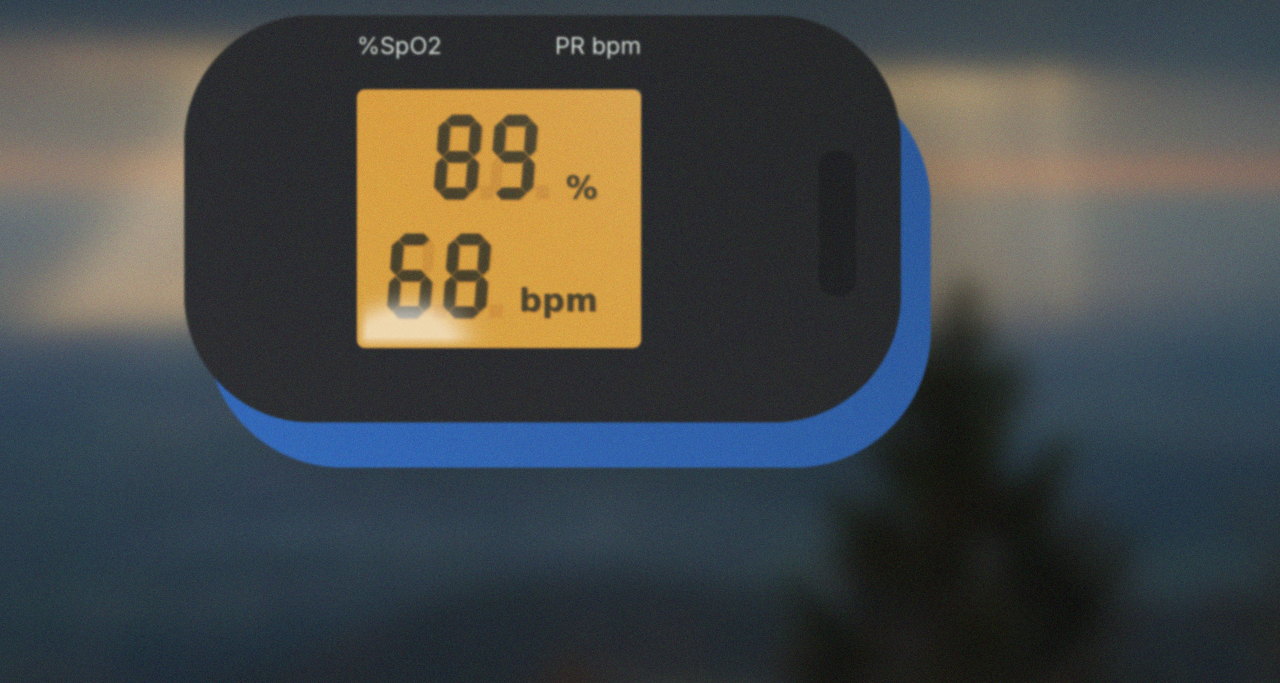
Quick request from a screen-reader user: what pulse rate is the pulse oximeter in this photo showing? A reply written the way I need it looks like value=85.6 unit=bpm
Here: value=68 unit=bpm
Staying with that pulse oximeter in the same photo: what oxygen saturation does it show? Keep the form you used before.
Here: value=89 unit=%
